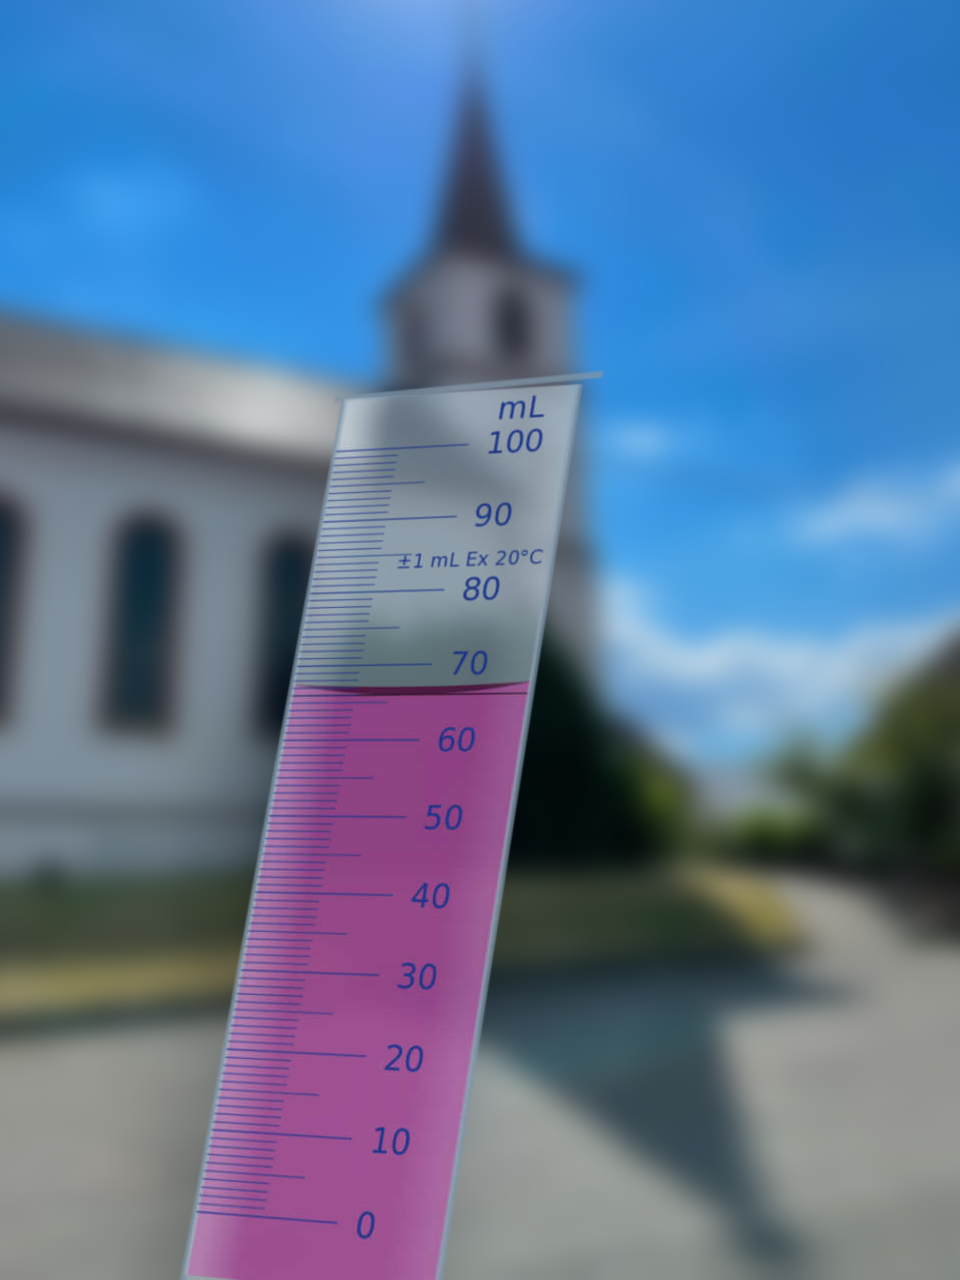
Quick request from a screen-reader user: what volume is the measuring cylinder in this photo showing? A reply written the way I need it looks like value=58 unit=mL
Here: value=66 unit=mL
